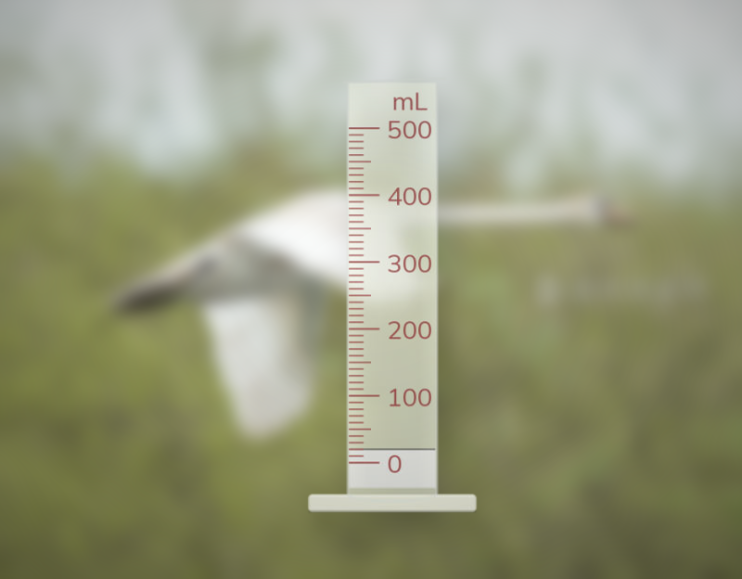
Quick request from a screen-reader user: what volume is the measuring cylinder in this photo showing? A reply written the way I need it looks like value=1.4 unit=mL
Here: value=20 unit=mL
